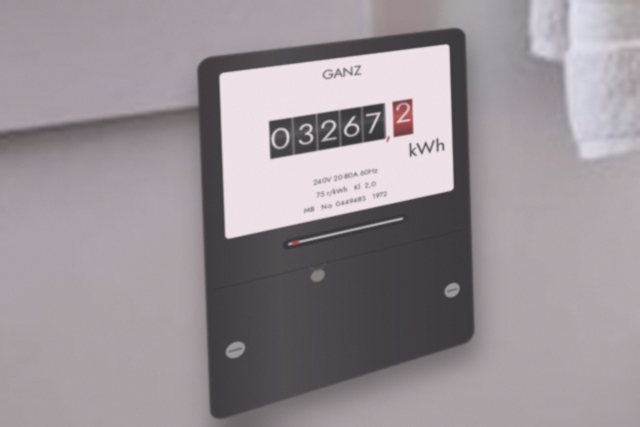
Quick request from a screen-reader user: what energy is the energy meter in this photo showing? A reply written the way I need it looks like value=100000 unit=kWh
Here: value=3267.2 unit=kWh
